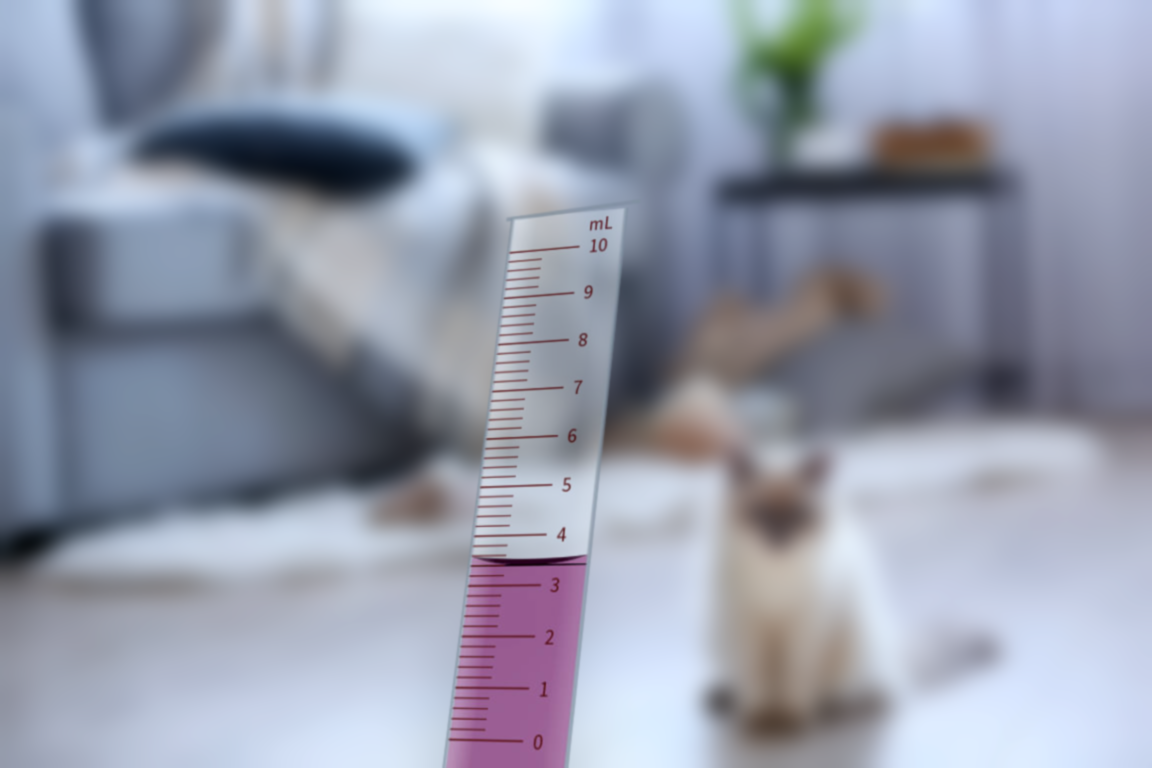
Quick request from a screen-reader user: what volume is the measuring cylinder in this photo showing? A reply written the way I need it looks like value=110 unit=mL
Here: value=3.4 unit=mL
